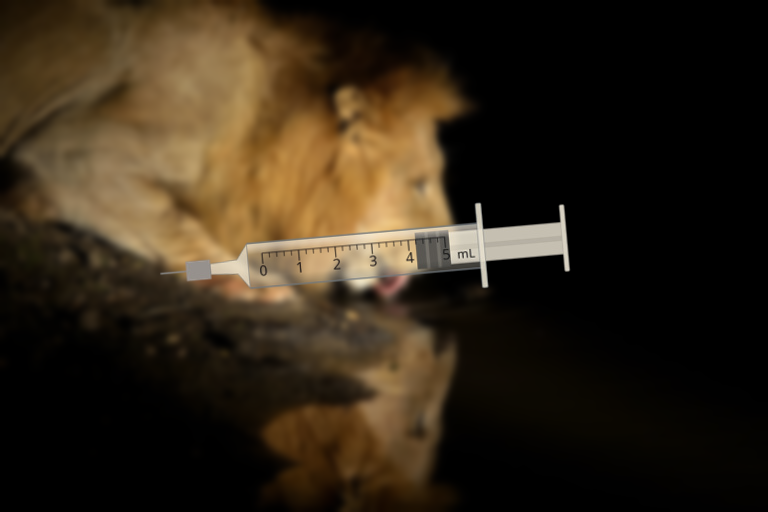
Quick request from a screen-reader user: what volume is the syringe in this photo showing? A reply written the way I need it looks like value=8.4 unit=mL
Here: value=4.2 unit=mL
